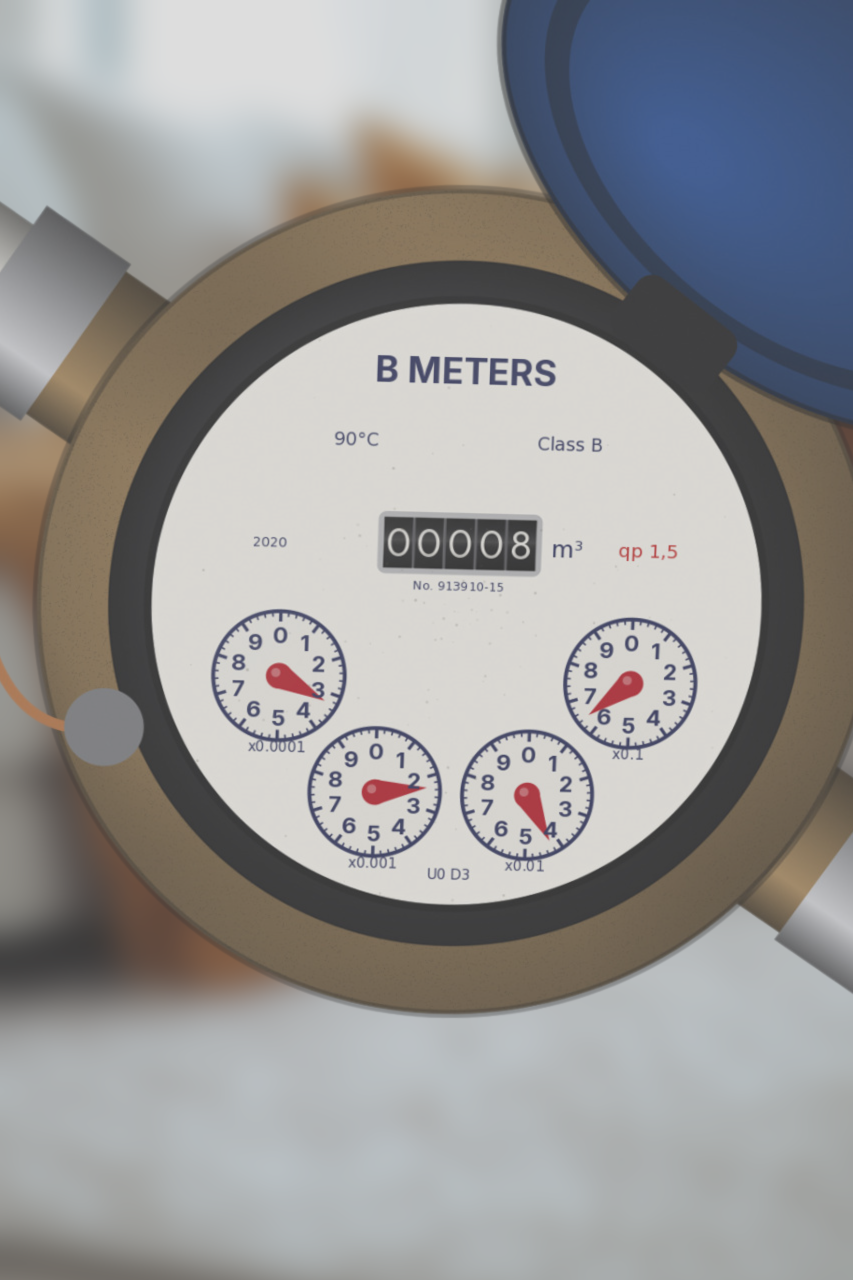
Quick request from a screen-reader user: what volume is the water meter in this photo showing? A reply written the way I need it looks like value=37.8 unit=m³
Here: value=8.6423 unit=m³
